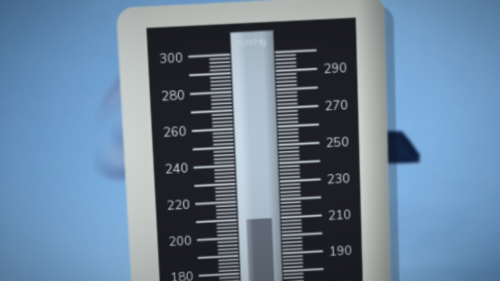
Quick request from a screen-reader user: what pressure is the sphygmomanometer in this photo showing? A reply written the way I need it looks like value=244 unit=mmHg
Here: value=210 unit=mmHg
